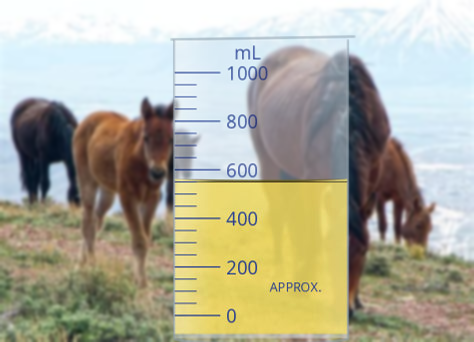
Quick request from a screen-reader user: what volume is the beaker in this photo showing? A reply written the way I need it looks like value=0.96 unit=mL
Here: value=550 unit=mL
